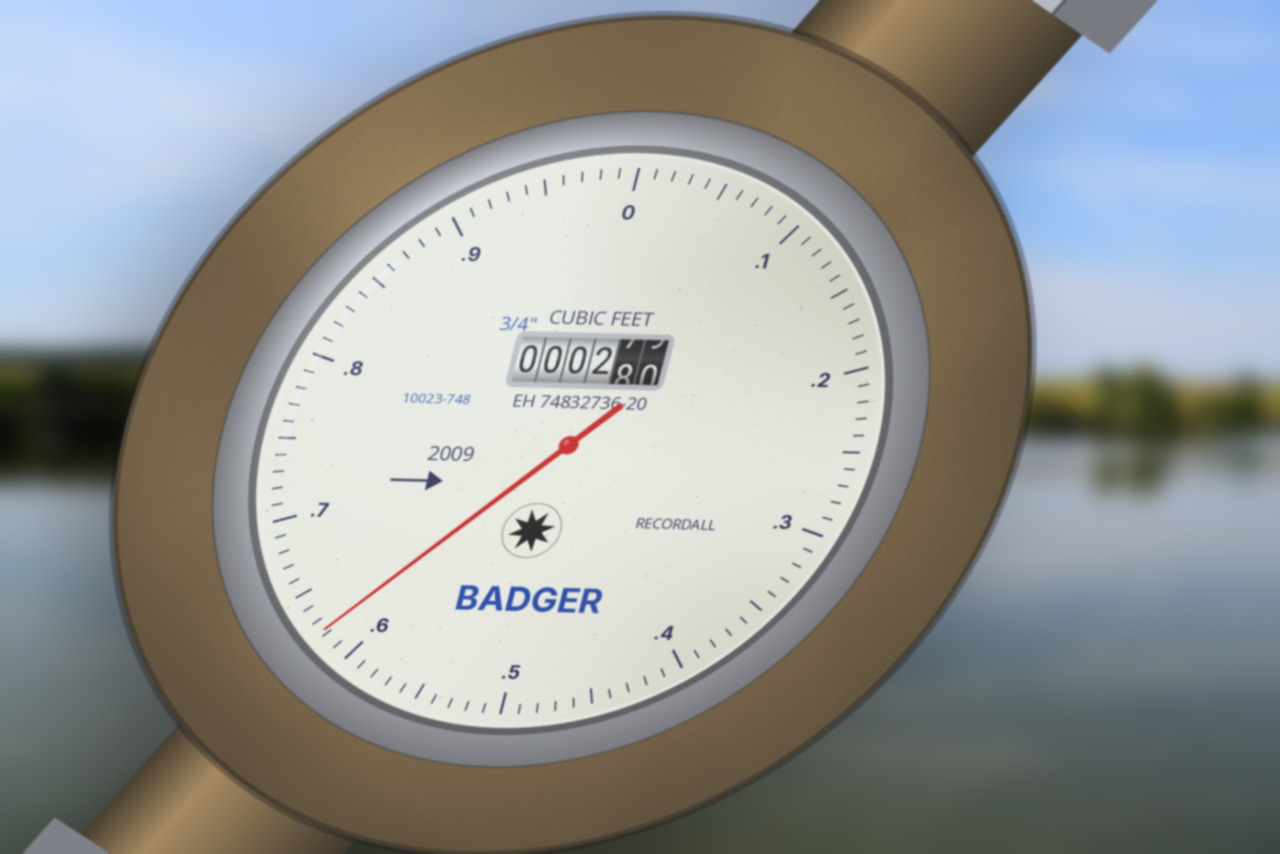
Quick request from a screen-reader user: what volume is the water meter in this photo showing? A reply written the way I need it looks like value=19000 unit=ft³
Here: value=279.62 unit=ft³
